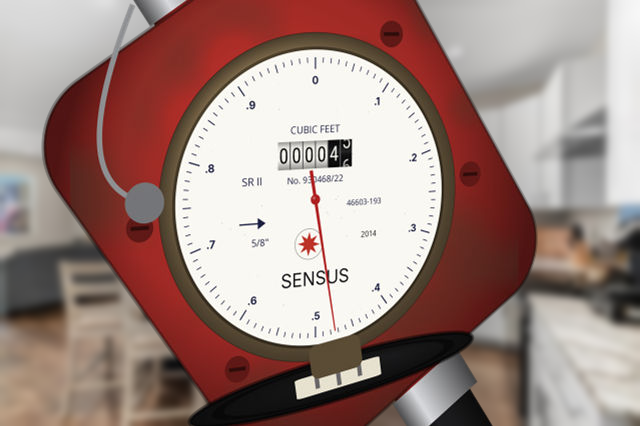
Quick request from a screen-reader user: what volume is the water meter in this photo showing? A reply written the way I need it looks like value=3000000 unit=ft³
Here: value=45.47 unit=ft³
